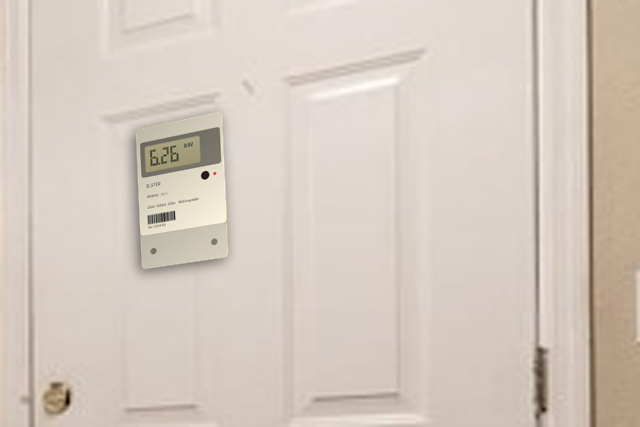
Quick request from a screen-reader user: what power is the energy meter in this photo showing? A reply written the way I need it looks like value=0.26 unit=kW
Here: value=6.26 unit=kW
